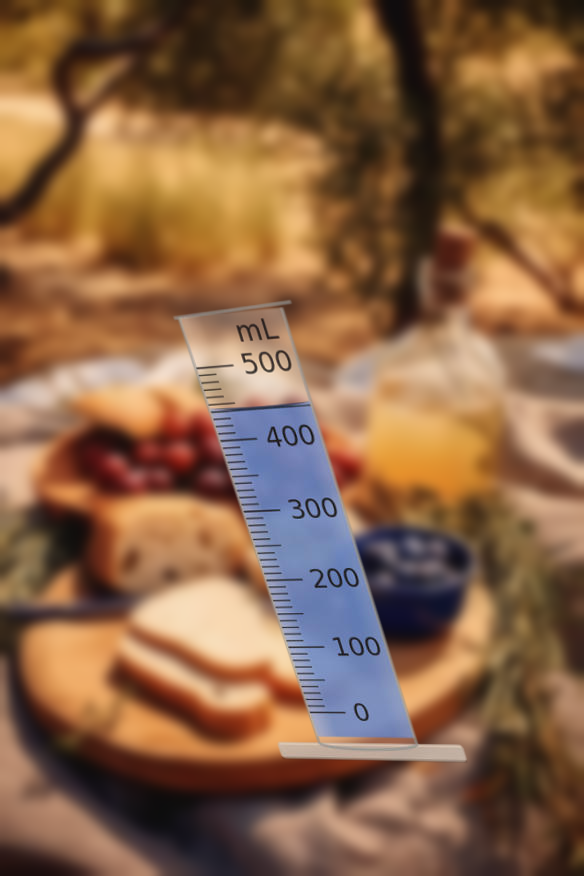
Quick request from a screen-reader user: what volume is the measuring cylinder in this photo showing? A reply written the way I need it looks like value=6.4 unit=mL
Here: value=440 unit=mL
